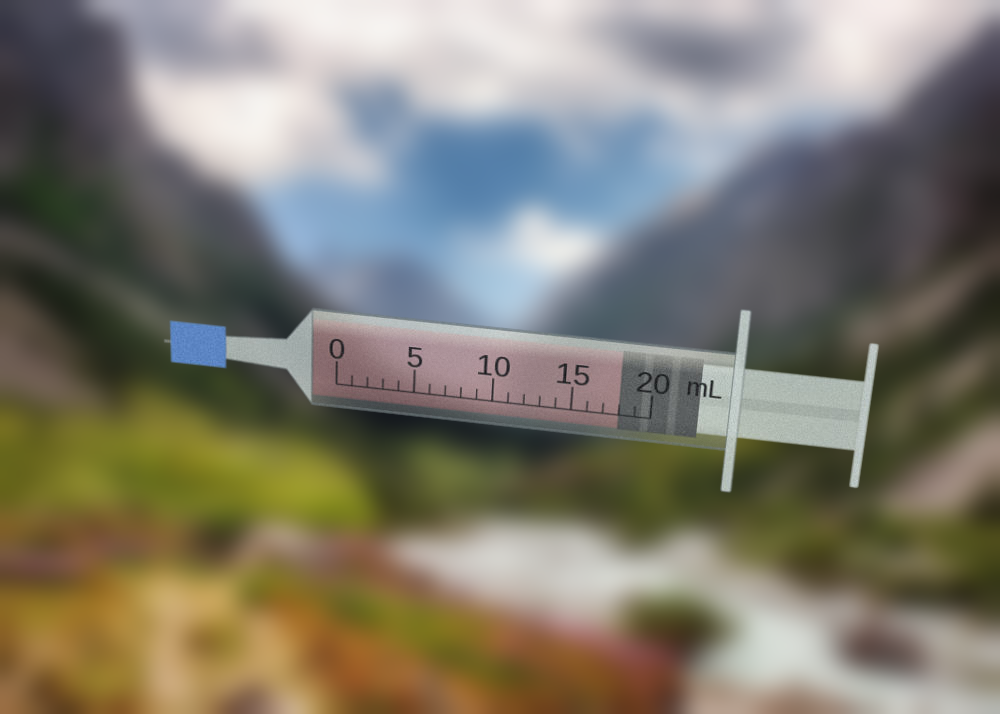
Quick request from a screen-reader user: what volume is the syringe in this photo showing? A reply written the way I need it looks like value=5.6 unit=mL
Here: value=18 unit=mL
